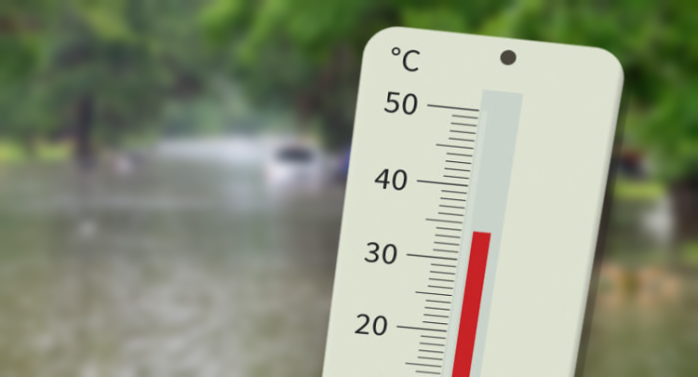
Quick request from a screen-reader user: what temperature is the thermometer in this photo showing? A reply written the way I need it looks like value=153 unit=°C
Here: value=34 unit=°C
